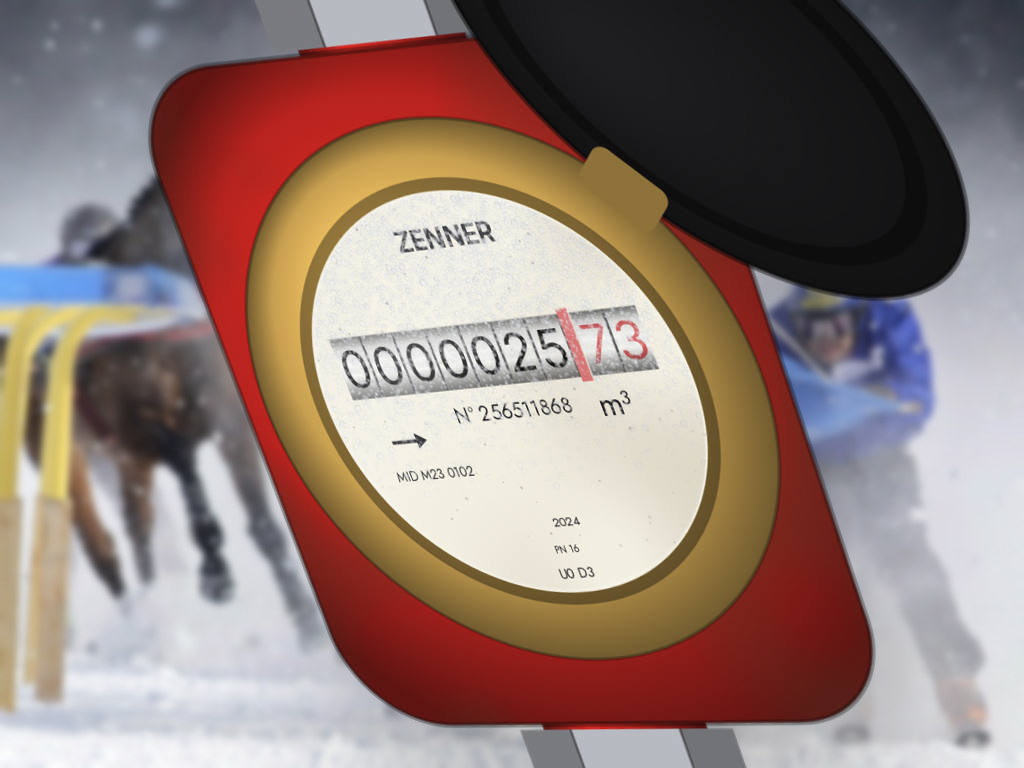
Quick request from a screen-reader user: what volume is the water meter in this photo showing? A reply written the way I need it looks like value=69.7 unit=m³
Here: value=25.73 unit=m³
